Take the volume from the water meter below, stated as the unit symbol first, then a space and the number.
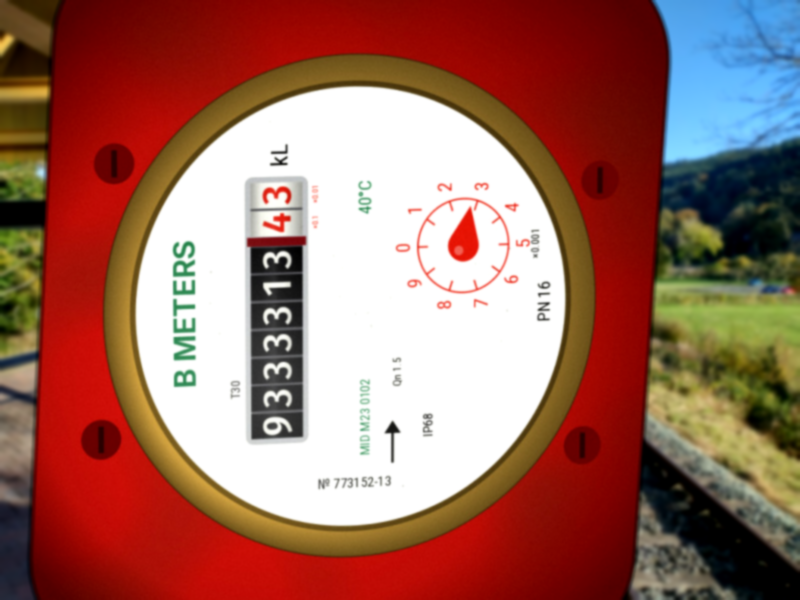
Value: kL 9333313.432
